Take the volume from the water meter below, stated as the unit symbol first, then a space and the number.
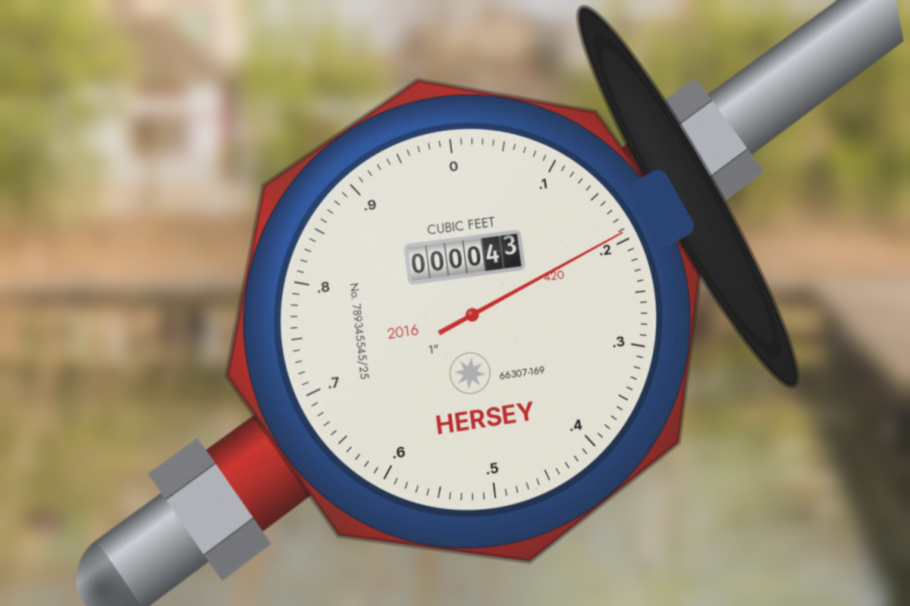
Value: ft³ 43.19
